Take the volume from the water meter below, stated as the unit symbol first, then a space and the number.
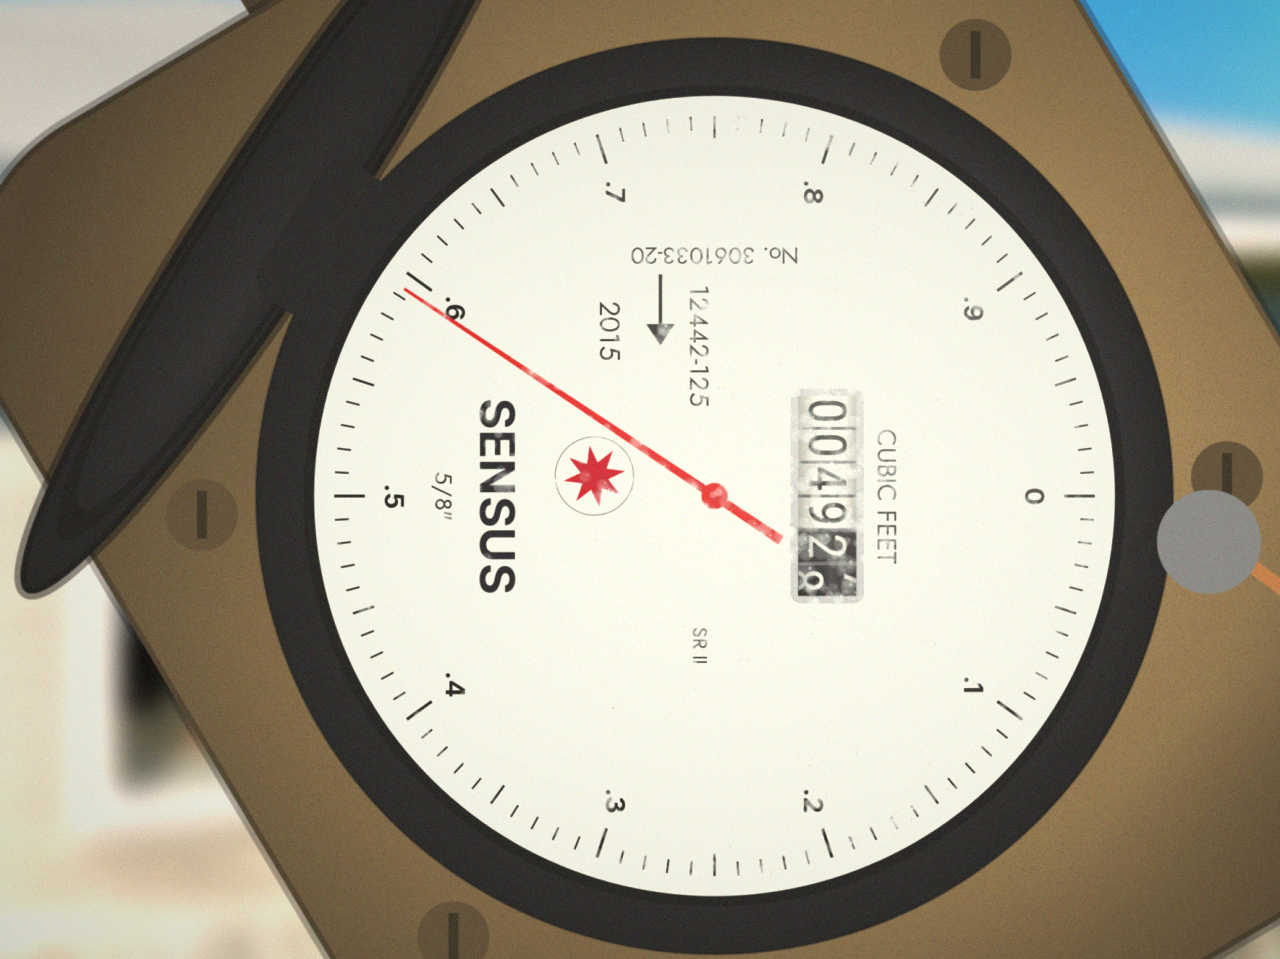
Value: ft³ 4927.59
